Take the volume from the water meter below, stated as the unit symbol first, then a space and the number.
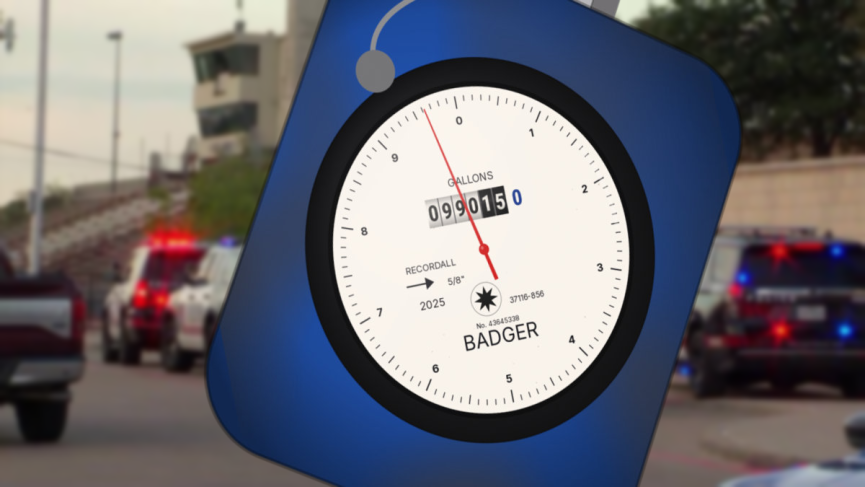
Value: gal 990149.6
